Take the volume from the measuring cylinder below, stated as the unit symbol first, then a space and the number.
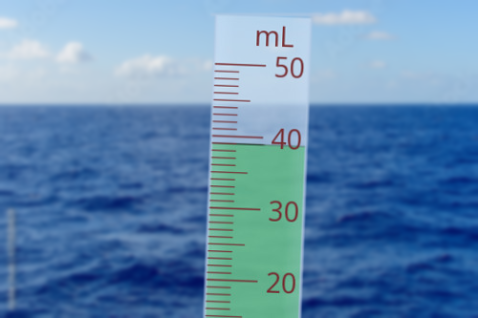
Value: mL 39
